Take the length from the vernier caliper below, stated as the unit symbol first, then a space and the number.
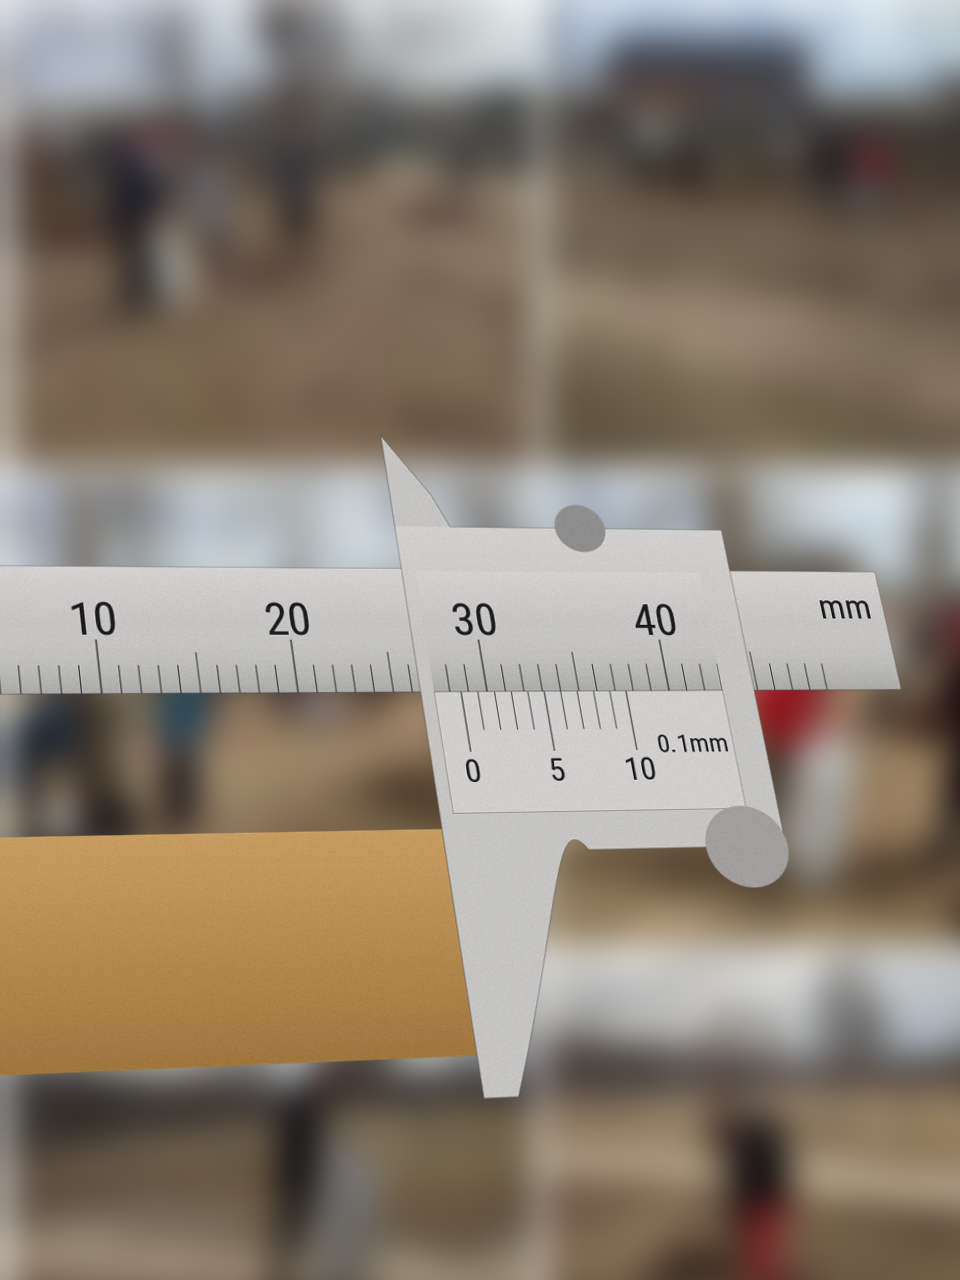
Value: mm 28.6
